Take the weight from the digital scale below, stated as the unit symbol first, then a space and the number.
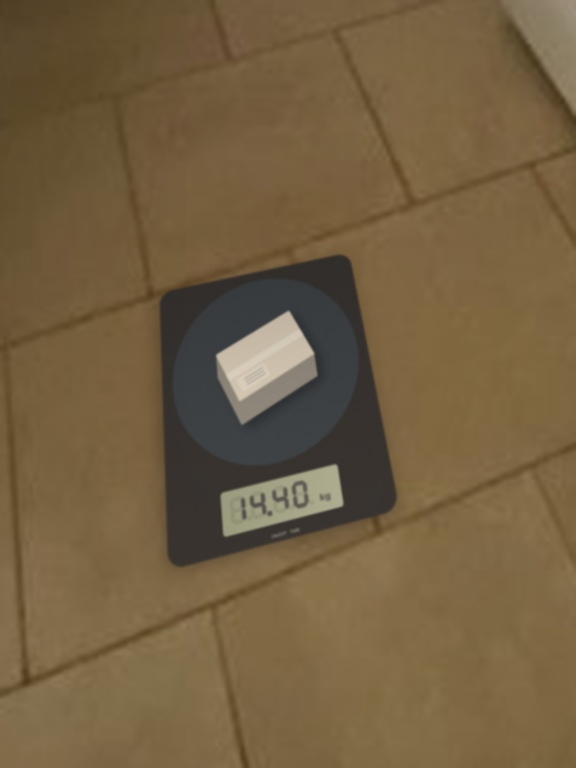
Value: kg 14.40
